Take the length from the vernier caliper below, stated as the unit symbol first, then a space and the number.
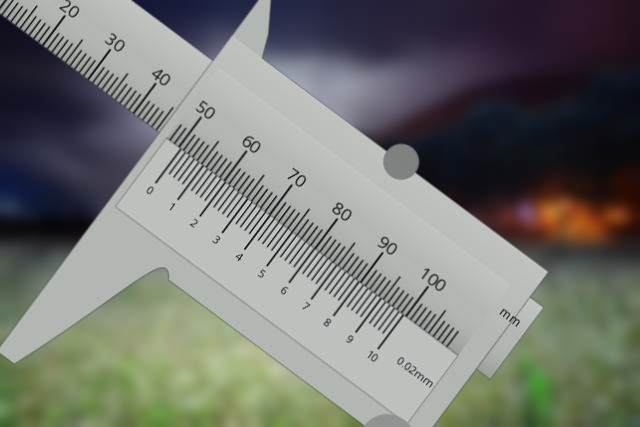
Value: mm 50.5
